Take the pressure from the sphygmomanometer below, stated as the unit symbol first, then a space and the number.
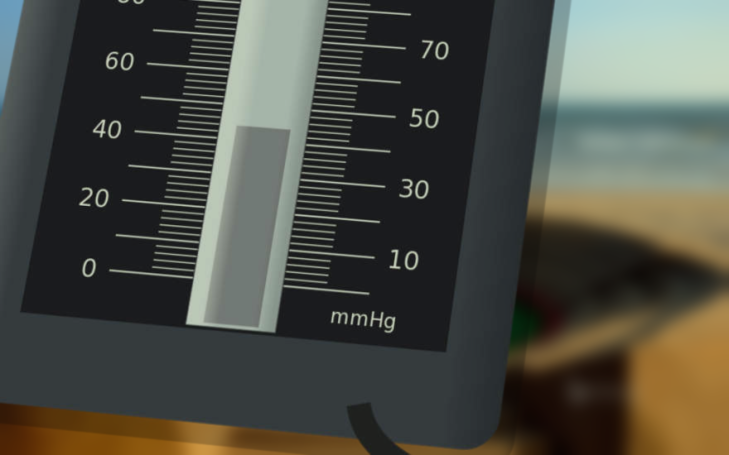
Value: mmHg 44
